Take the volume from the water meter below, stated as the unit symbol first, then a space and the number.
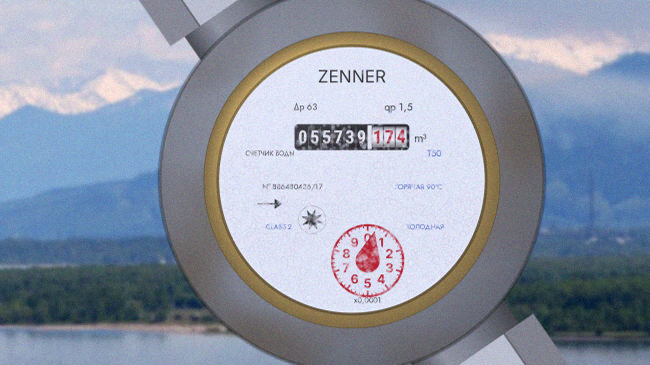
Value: m³ 55739.1740
